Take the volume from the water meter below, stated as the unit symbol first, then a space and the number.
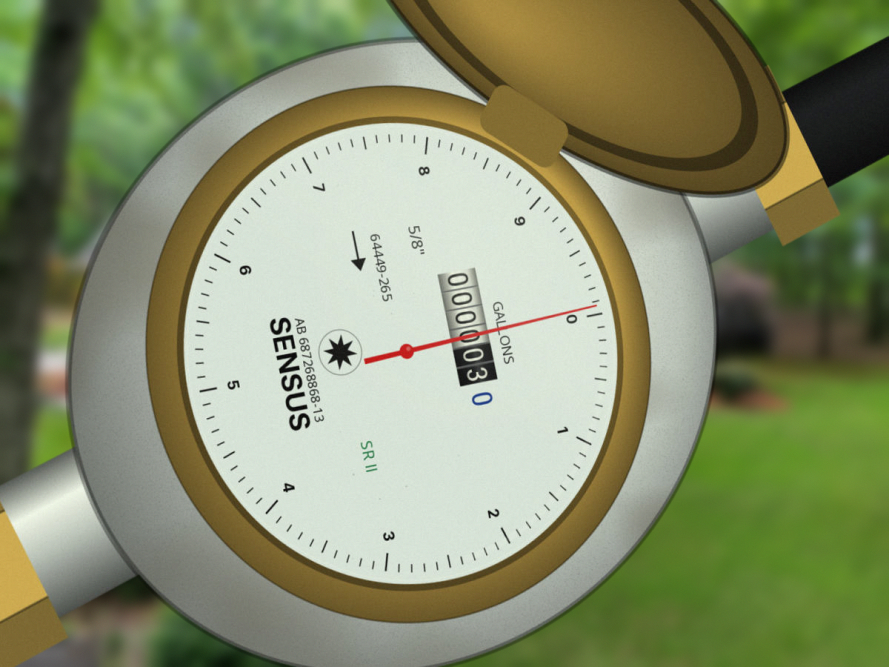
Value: gal 29.9
